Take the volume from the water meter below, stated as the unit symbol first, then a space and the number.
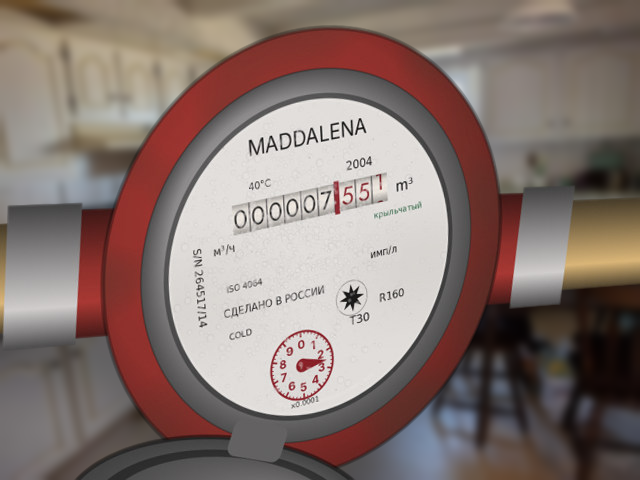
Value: m³ 7.5512
